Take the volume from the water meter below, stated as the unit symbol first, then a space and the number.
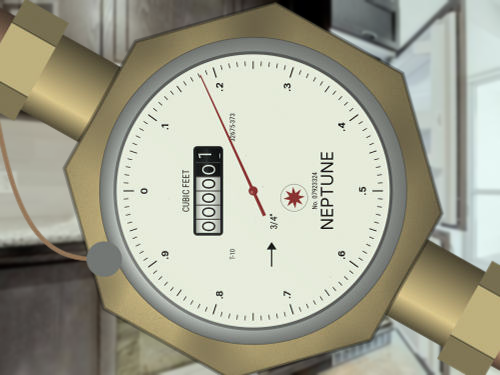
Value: ft³ 1.18
